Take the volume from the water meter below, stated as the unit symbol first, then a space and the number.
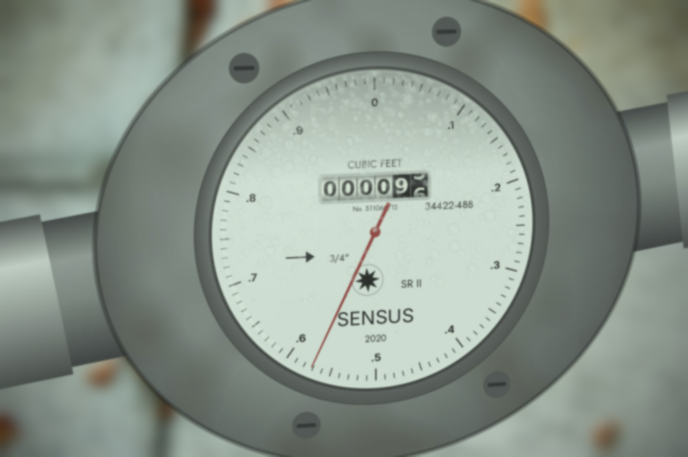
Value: ft³ 95.57
